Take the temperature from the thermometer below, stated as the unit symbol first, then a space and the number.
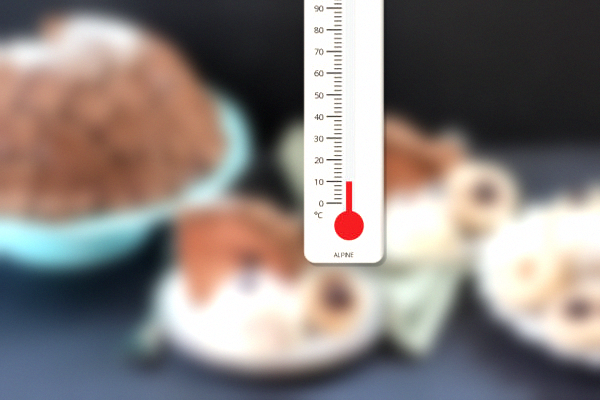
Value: °C 10
